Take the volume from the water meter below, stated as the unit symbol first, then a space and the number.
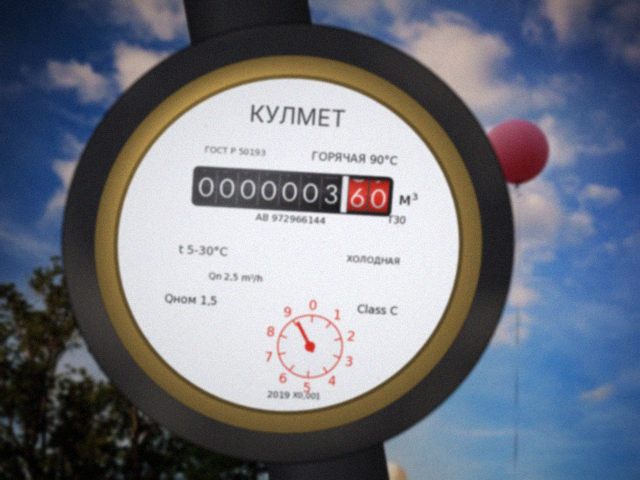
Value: m³ 3.599
